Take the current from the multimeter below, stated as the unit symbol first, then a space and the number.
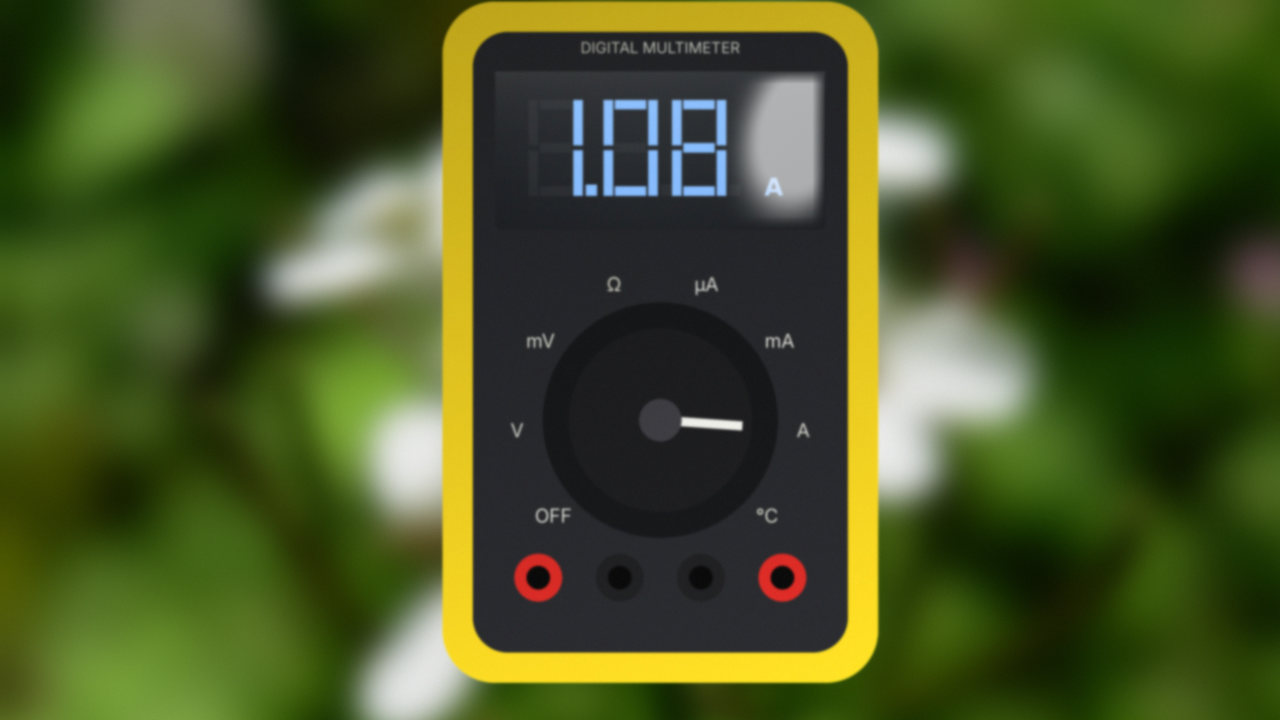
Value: A 1.08
